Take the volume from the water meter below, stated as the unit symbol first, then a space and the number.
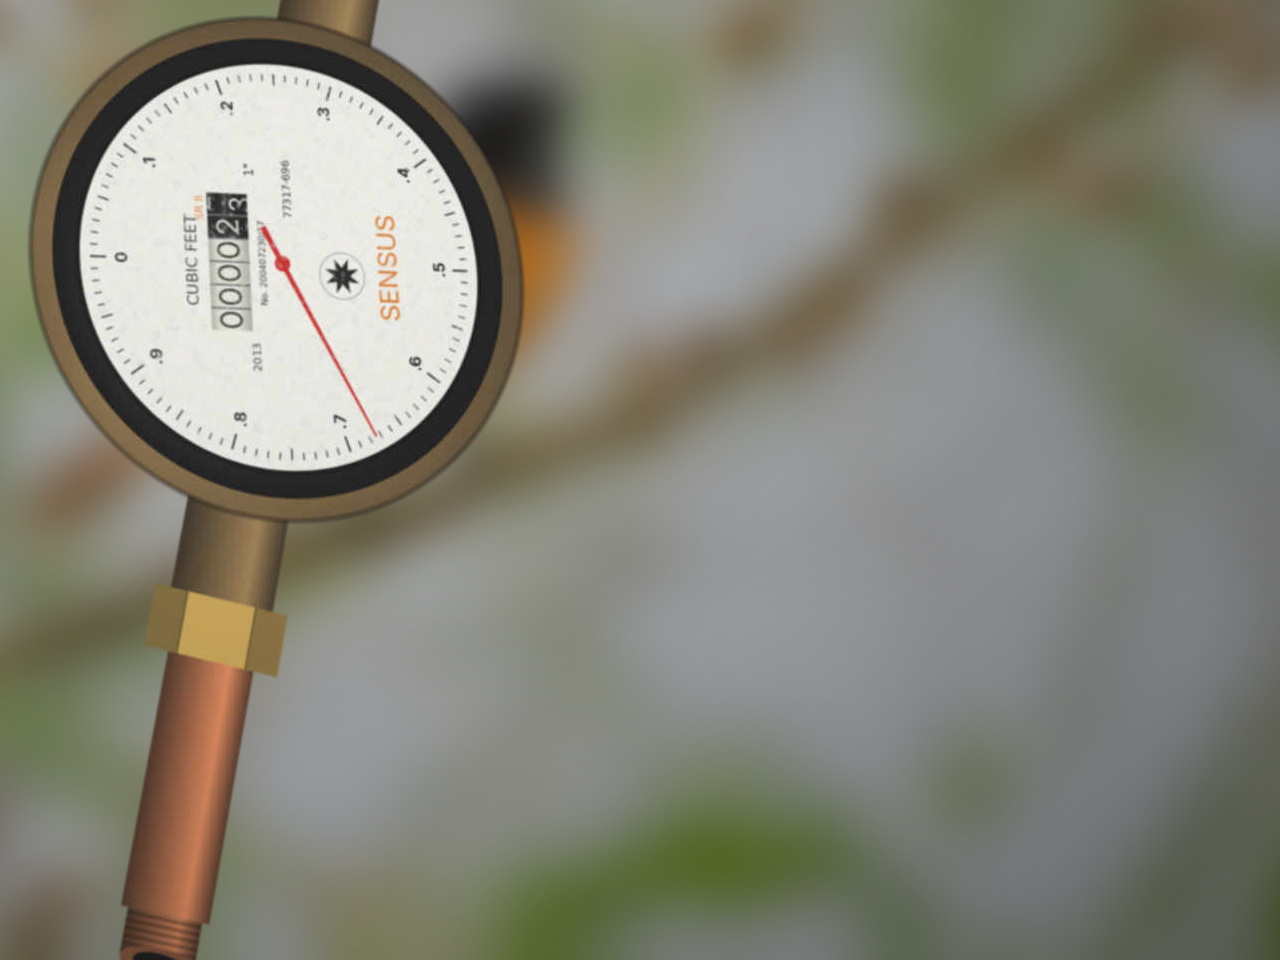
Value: ft³ 22.67
